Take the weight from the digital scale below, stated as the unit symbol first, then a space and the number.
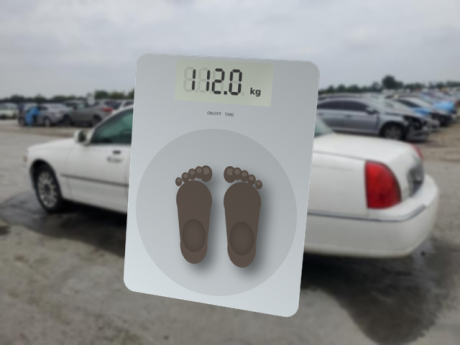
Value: kg 112.0
